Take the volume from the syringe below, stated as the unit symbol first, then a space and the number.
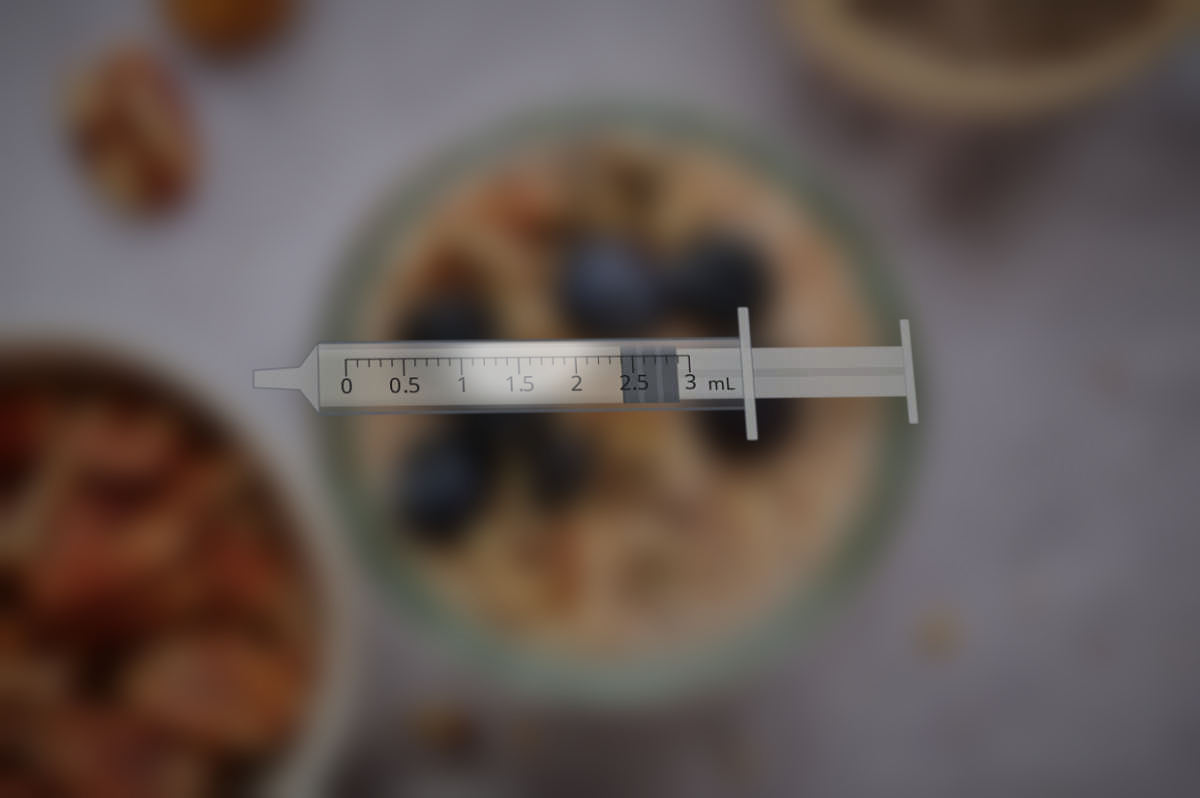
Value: mL 2.4
